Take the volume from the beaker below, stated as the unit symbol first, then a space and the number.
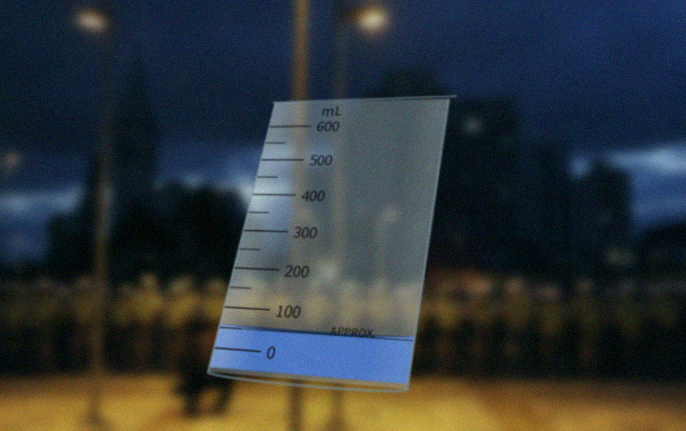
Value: mL 50
